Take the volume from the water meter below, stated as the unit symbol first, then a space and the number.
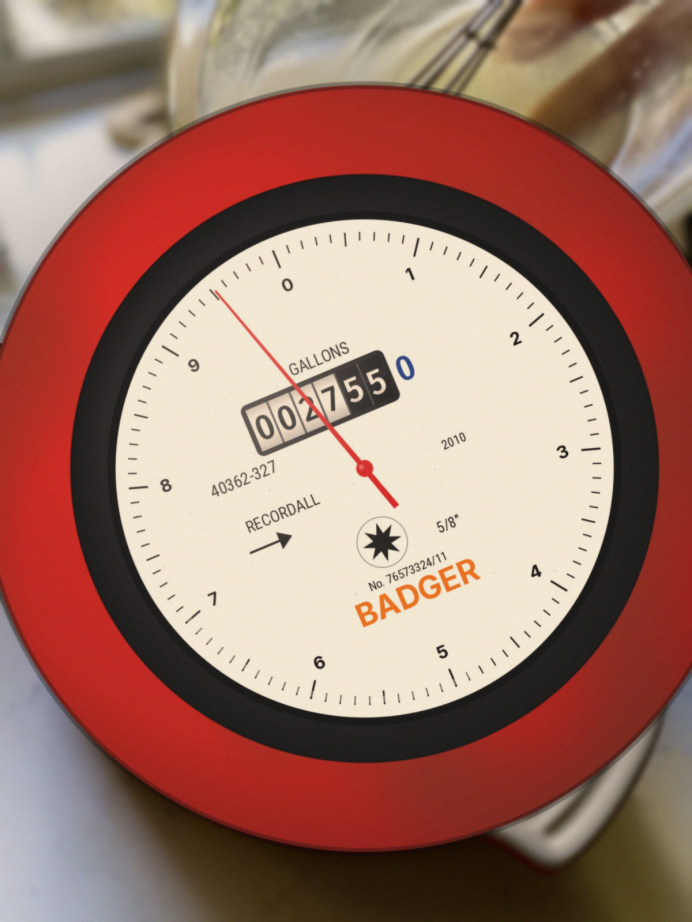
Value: gal 27549.5
